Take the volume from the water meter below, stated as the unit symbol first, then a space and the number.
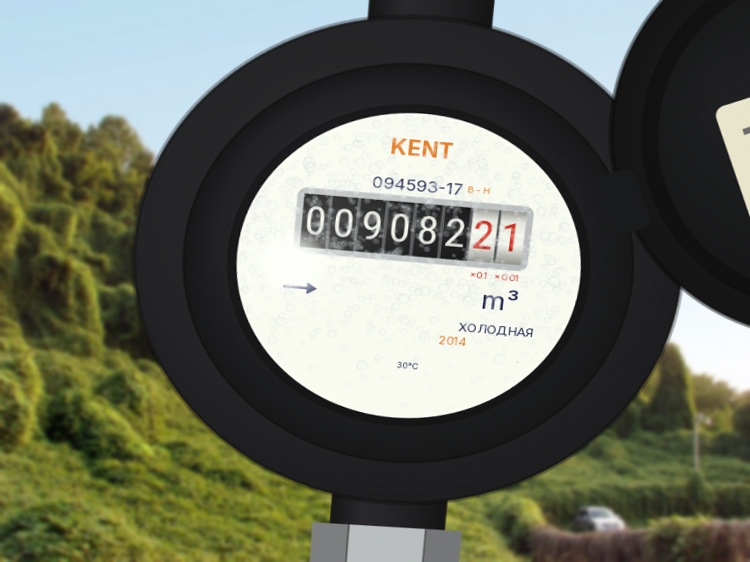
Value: m³ 9082.21
